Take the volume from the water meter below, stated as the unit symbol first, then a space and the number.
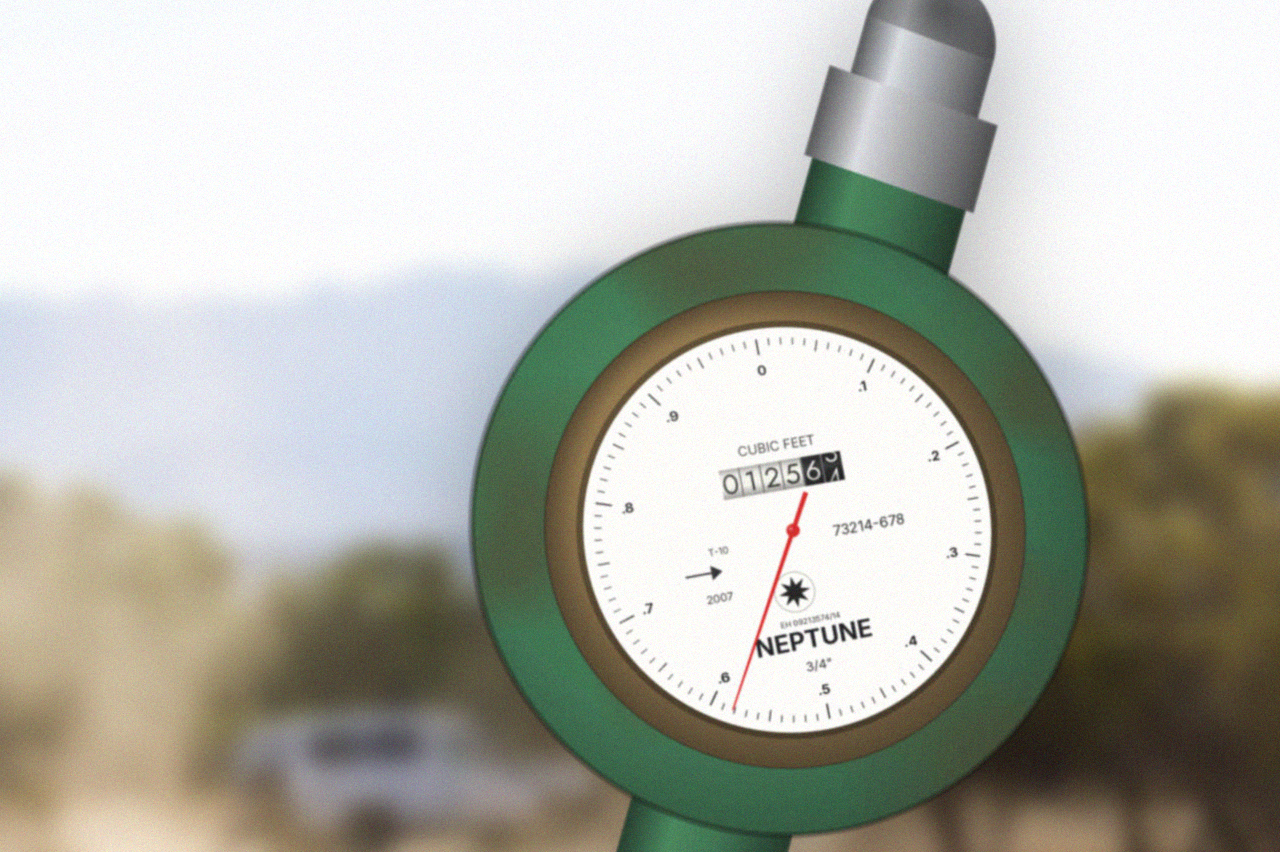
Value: ft³ 12563.58
